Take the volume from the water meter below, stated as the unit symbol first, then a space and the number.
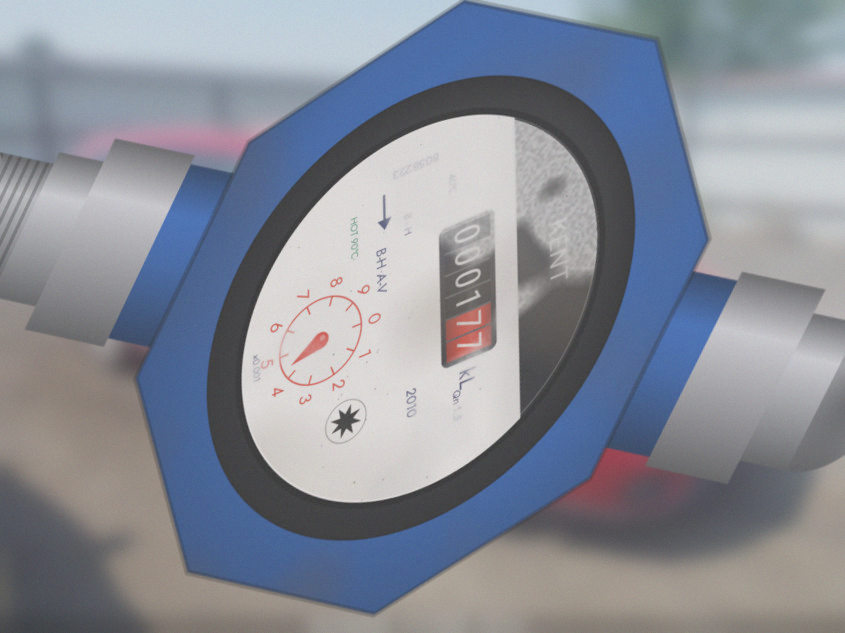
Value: kL 1.774
